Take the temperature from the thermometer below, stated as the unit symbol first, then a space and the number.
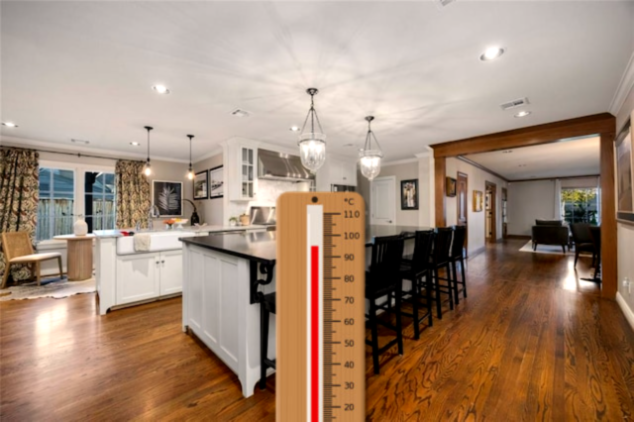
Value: °C 95
